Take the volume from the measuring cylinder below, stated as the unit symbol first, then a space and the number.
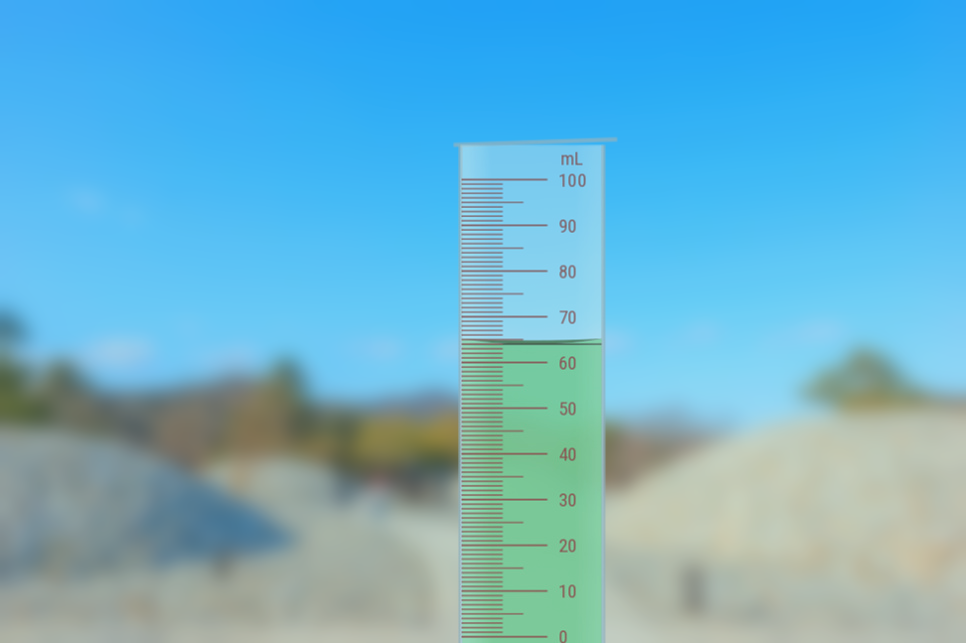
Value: mL 64
